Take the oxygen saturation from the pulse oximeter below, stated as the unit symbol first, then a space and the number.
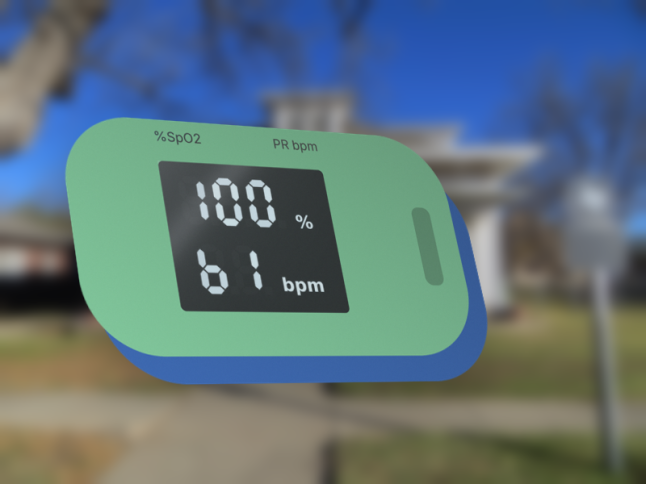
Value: % 100
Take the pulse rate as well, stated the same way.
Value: bpm 61
